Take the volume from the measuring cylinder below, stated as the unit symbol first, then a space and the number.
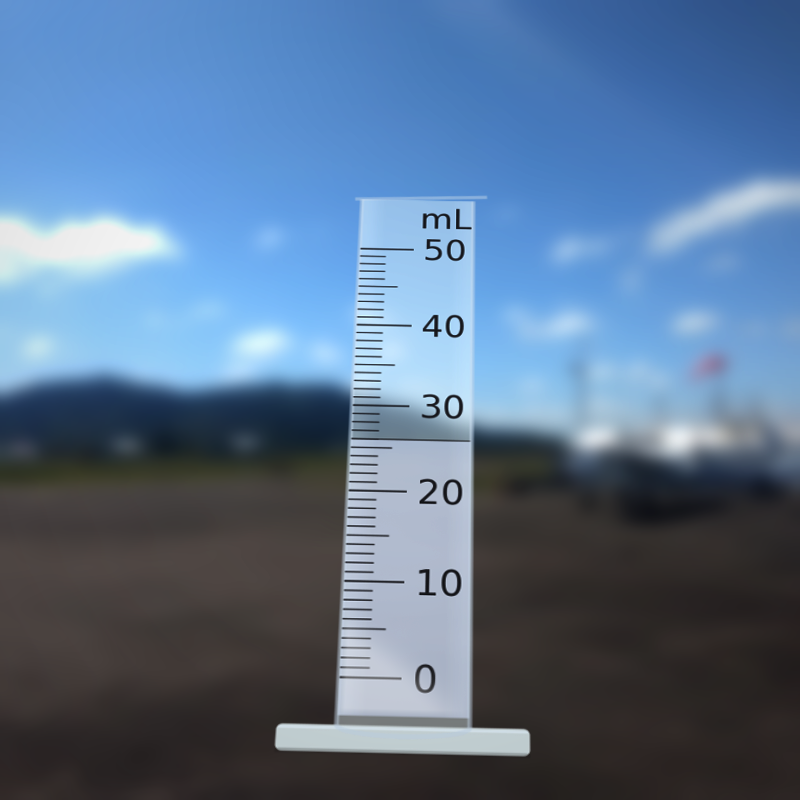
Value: mL 26
